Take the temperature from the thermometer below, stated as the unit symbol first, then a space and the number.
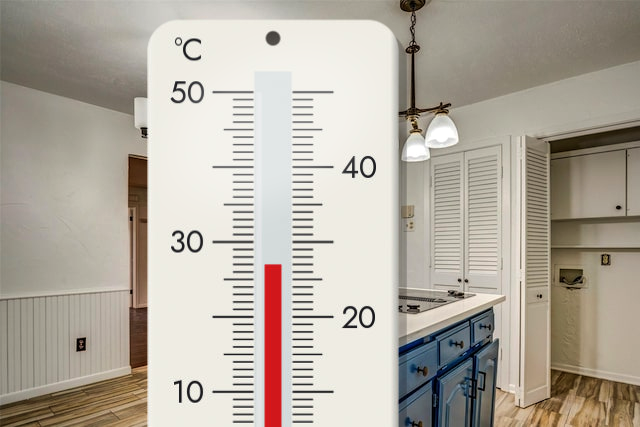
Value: °C 27
